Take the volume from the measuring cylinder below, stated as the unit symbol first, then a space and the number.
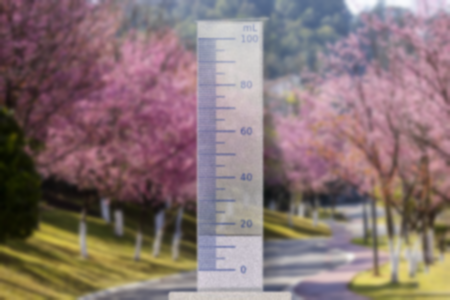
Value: mL 15
